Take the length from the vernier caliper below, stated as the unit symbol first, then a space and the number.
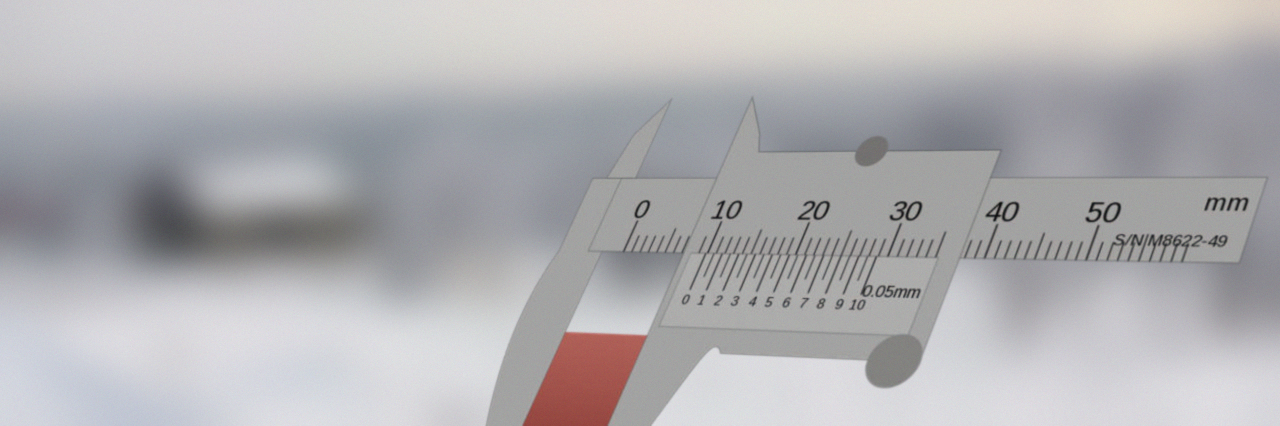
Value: mm 9.8
